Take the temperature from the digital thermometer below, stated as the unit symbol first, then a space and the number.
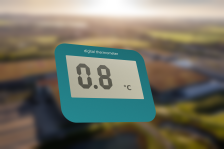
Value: °C 0.8
